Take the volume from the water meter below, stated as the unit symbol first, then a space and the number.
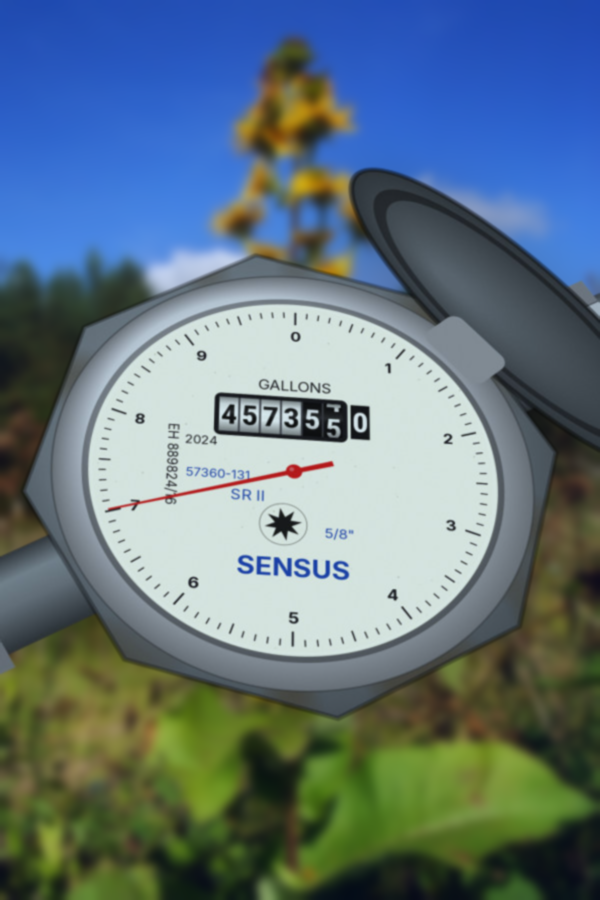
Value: gal 4573547.0
